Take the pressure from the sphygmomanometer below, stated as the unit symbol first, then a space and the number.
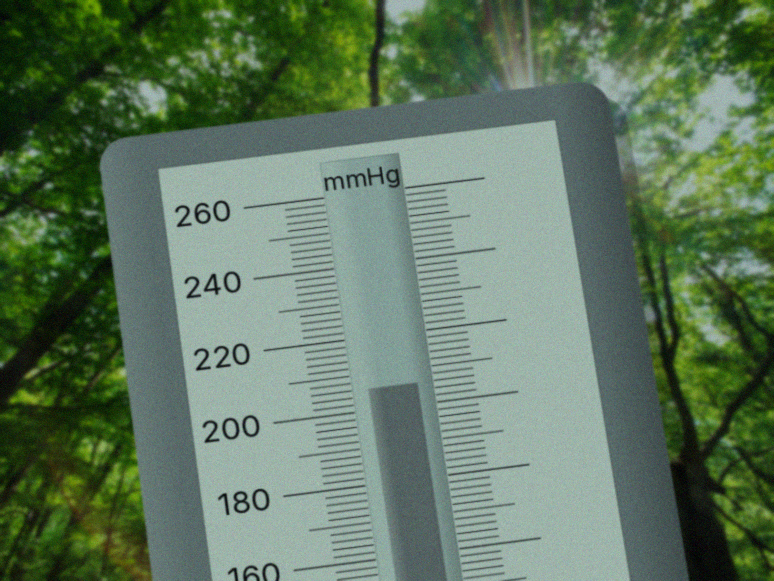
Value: mmHg 206
